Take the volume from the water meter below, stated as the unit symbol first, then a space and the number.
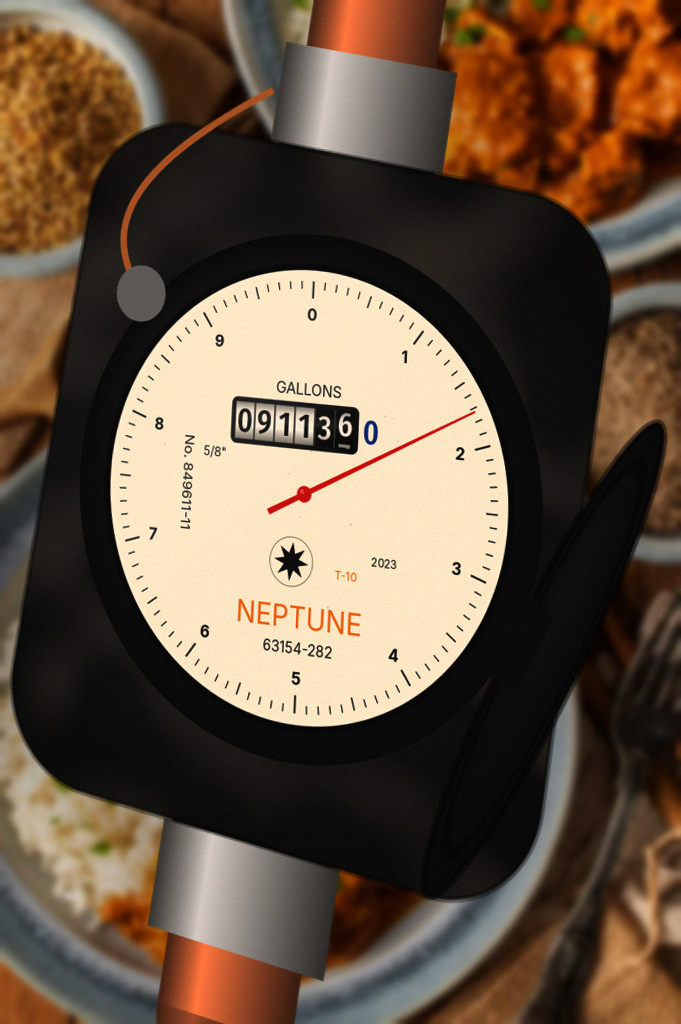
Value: gal 911361.7
